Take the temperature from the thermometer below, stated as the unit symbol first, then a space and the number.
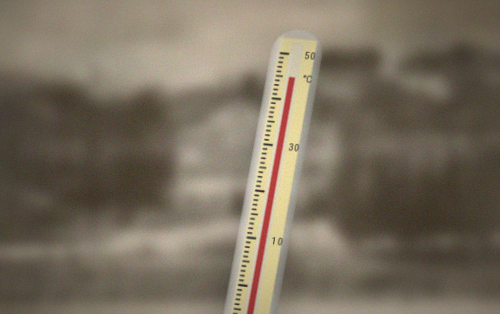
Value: °C 45
